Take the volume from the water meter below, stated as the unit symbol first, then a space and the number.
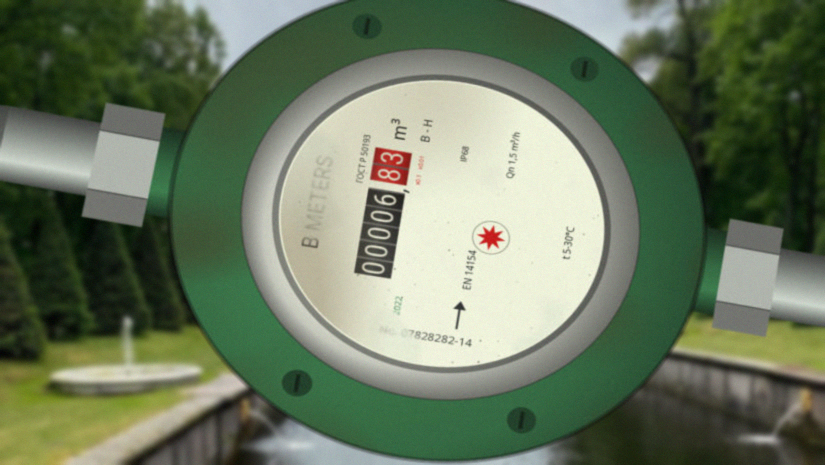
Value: m³ 6.83
